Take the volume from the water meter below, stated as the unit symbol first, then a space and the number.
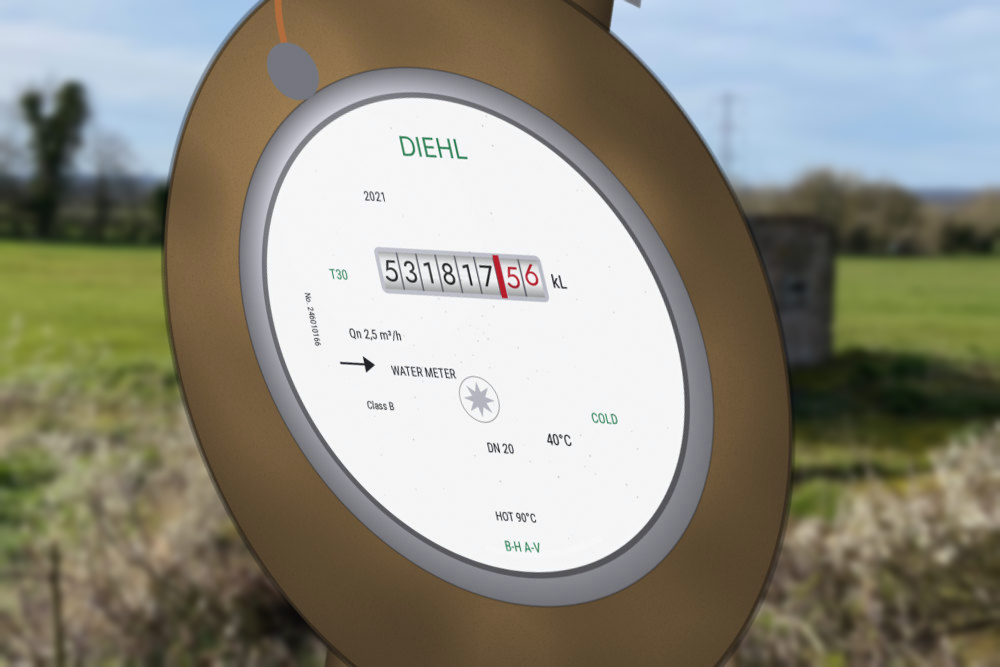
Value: kL 531817.56
